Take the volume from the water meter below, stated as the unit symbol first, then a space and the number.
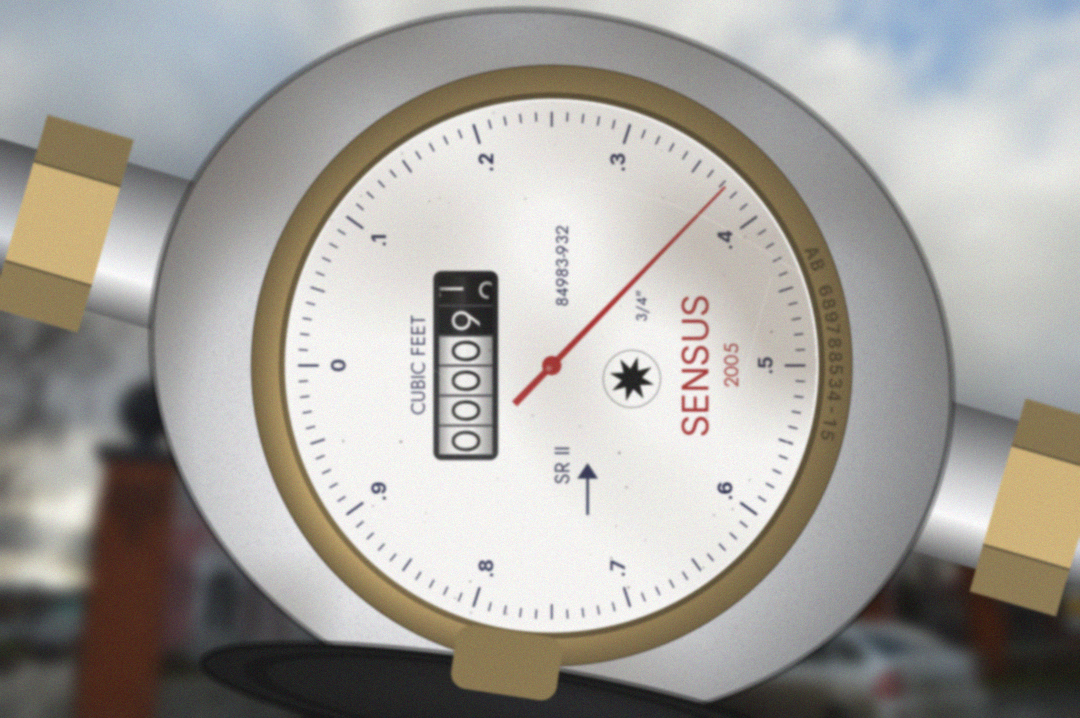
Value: ft³ 91.37
